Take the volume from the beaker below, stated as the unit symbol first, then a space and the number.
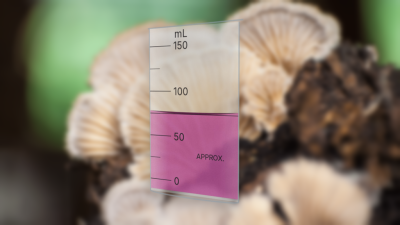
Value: mL 75
